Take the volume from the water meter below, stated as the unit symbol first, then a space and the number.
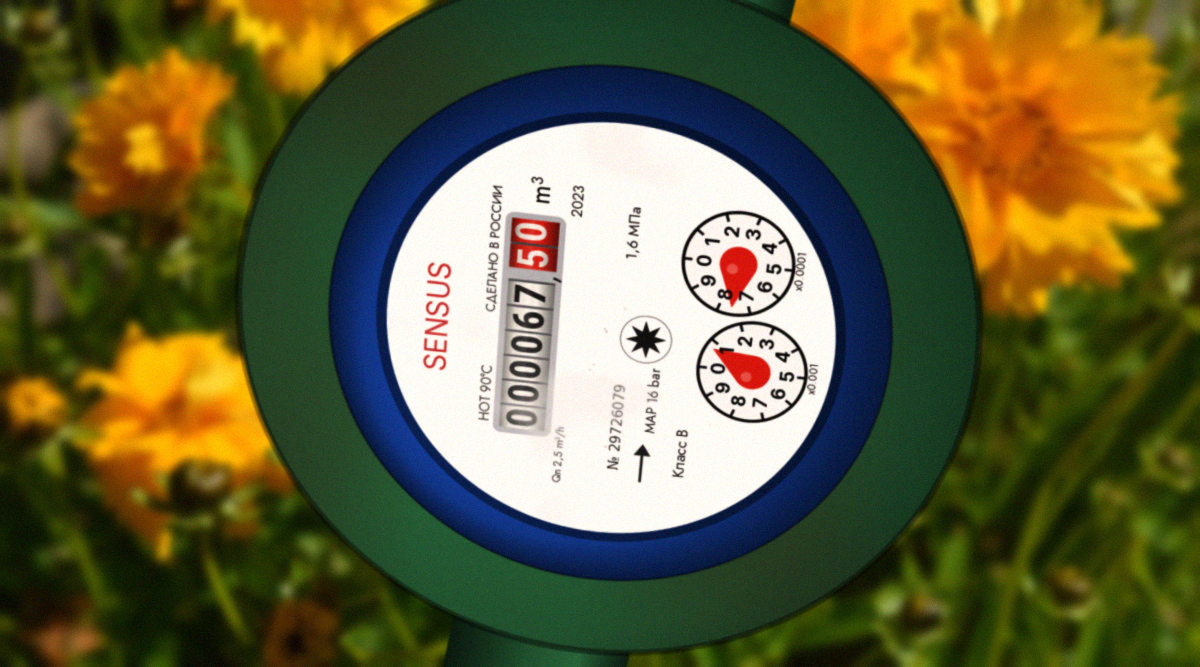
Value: m³ 67.5007
